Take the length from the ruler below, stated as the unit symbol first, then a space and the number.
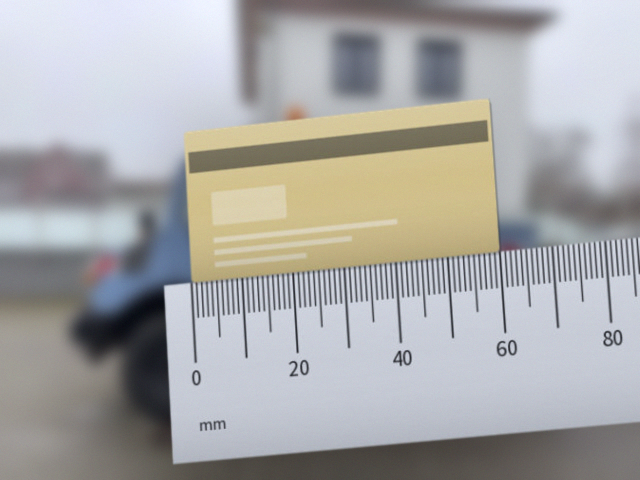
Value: mm 60
